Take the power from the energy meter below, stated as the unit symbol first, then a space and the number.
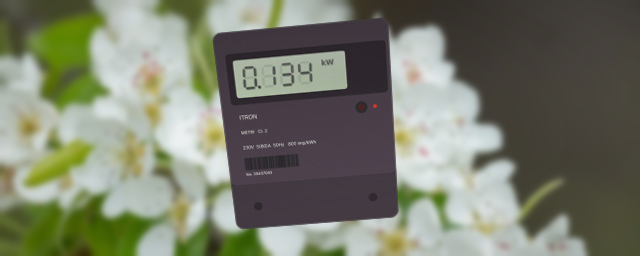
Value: kW 0.134
